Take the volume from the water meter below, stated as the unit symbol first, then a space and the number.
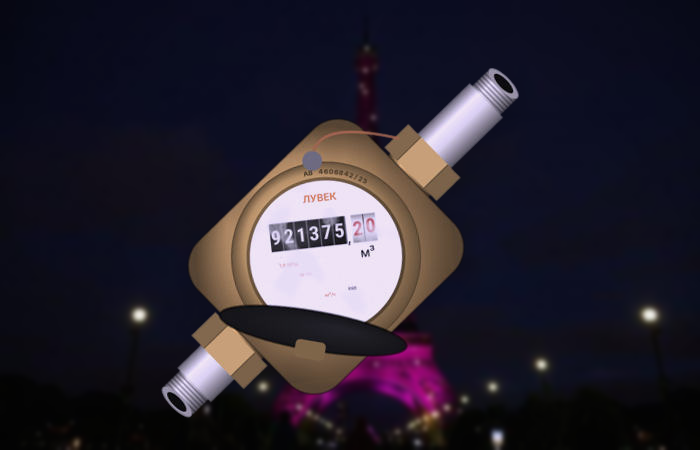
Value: m³ 921375.20
